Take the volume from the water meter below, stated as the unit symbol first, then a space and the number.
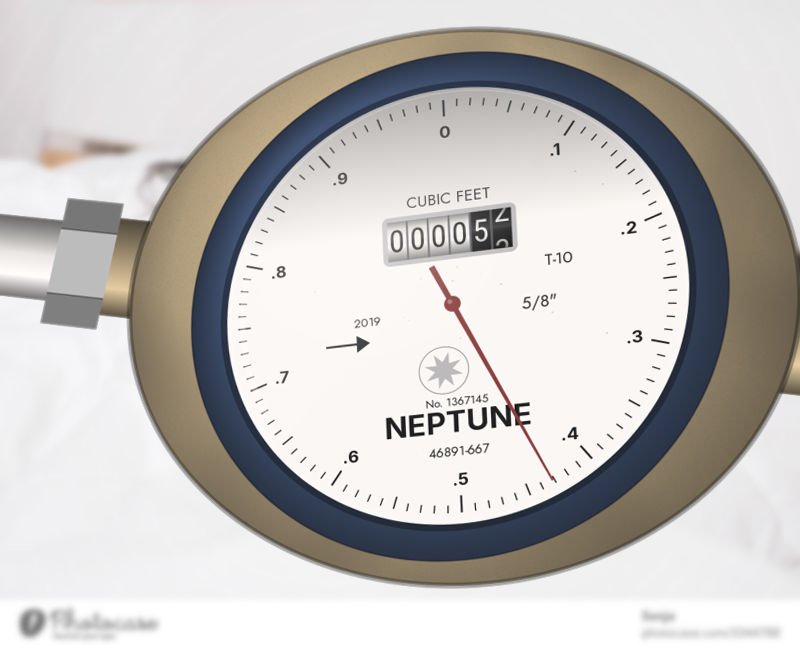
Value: ft³ 52.43
